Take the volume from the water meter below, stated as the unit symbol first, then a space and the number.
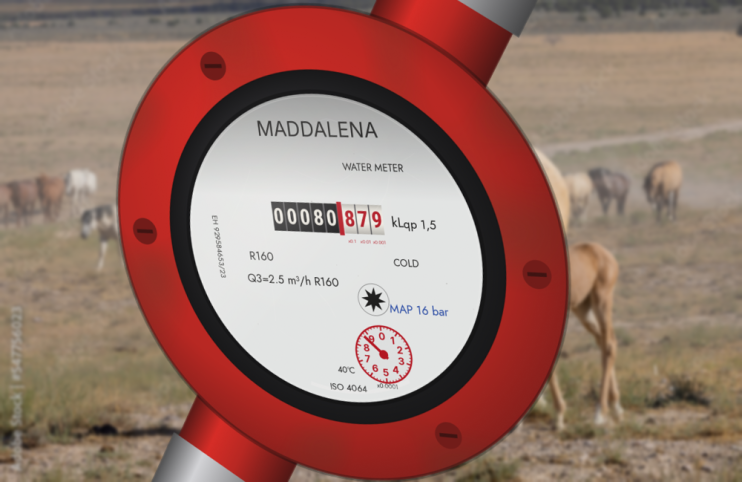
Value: kL 80.8798
